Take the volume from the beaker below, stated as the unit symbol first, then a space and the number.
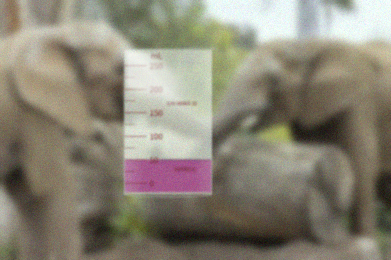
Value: mL 50
